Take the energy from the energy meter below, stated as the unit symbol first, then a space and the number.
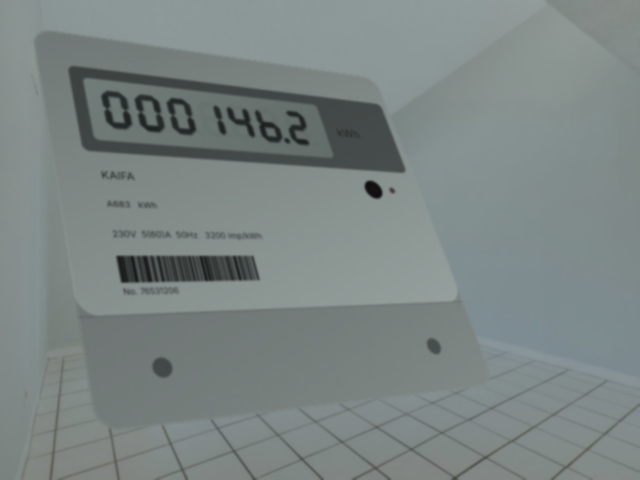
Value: kWh 146.2
